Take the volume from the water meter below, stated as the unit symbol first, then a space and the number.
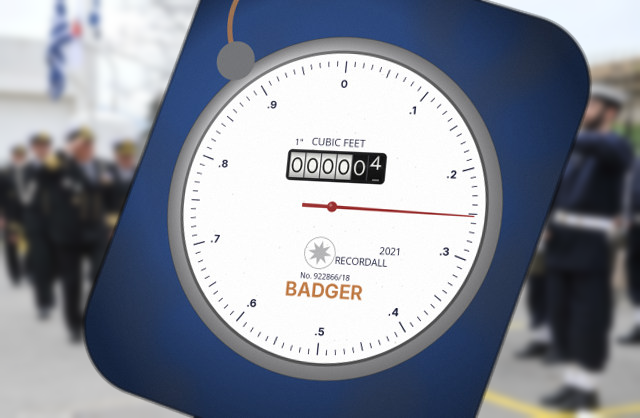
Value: ft³ 4.25
